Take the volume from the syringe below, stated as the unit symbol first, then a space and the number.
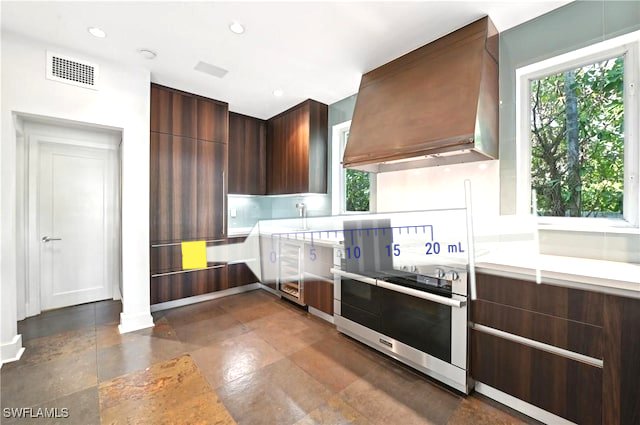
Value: mL 9
